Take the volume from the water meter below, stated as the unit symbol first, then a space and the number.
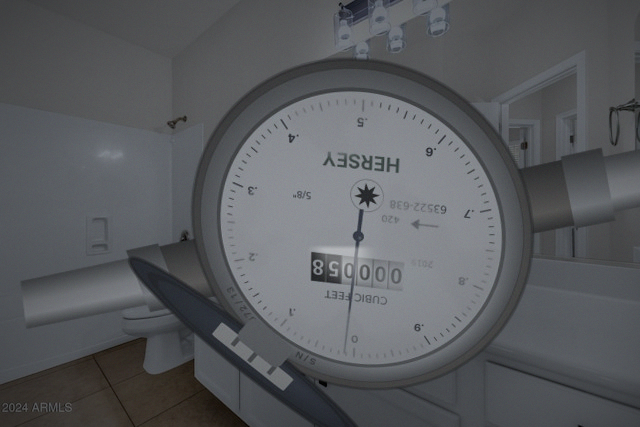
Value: ft³ 58.01
